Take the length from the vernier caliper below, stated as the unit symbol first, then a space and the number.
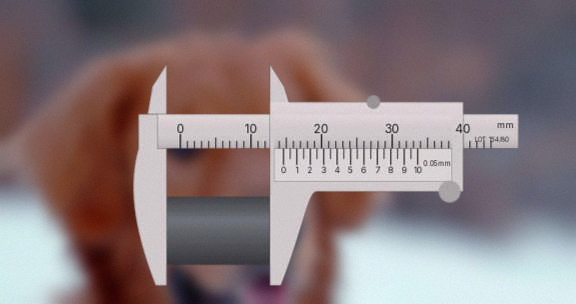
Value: mm 14.6
